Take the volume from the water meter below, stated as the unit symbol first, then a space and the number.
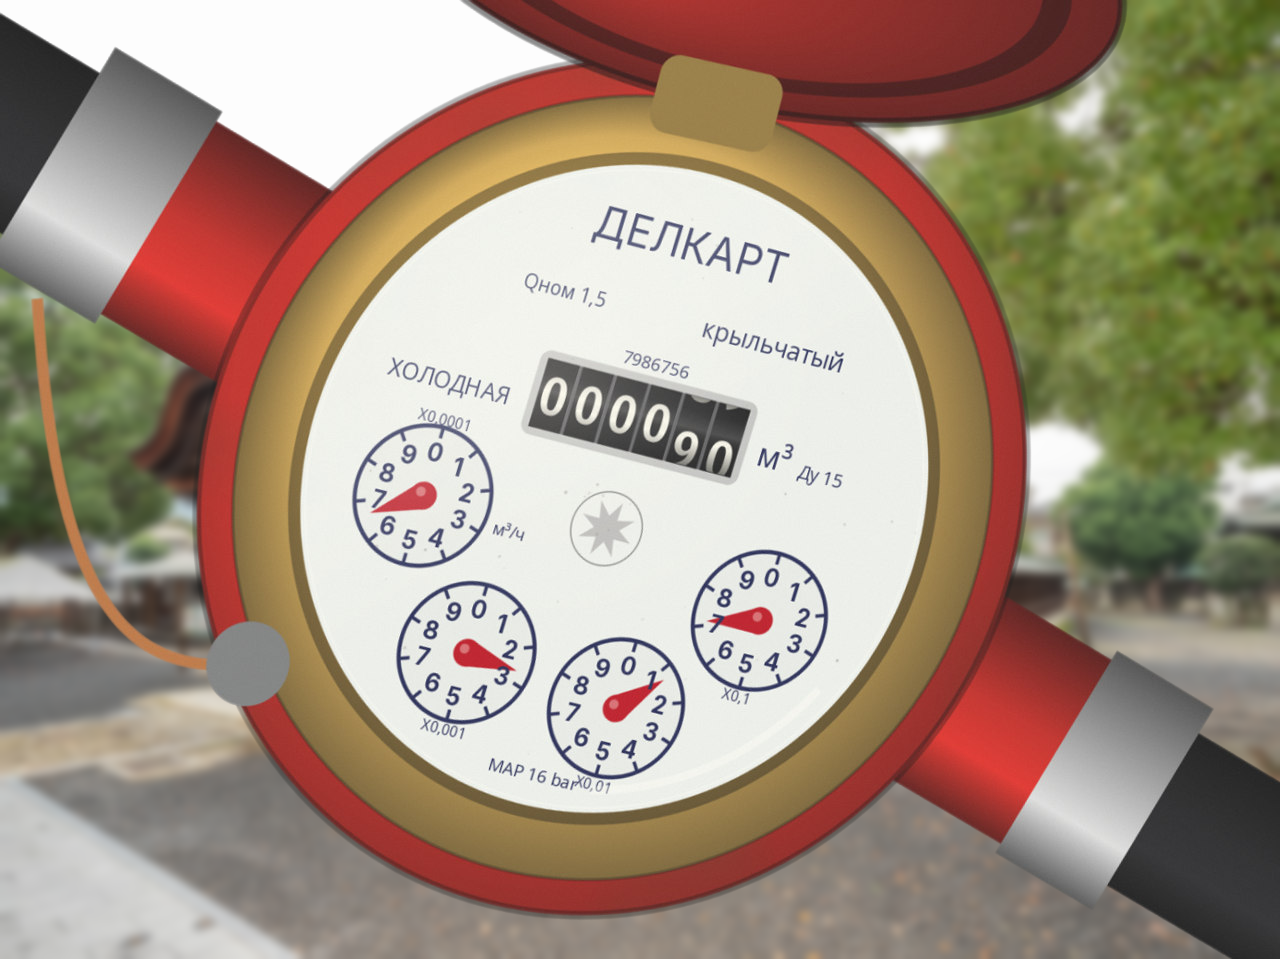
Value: m³ 89.7126
